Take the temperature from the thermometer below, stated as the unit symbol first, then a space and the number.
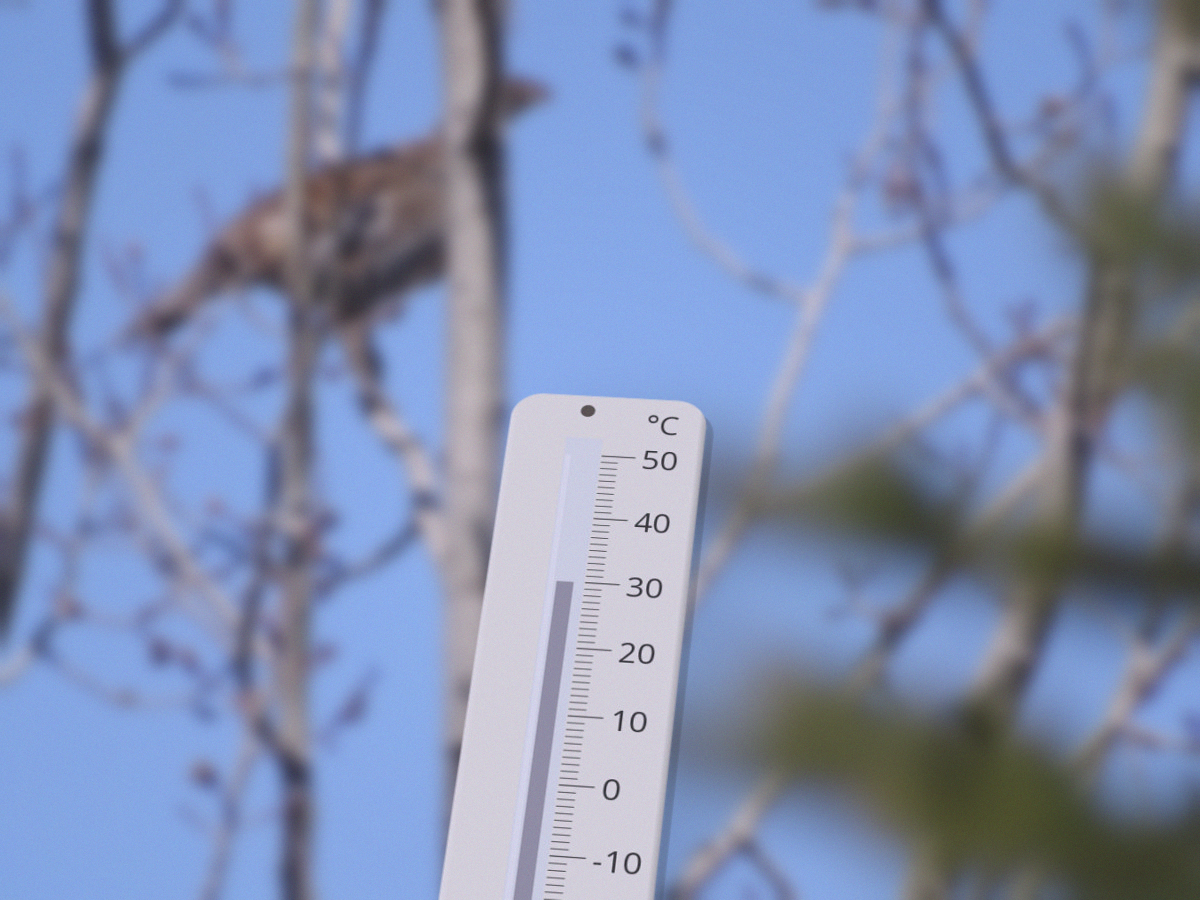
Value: °C 30
